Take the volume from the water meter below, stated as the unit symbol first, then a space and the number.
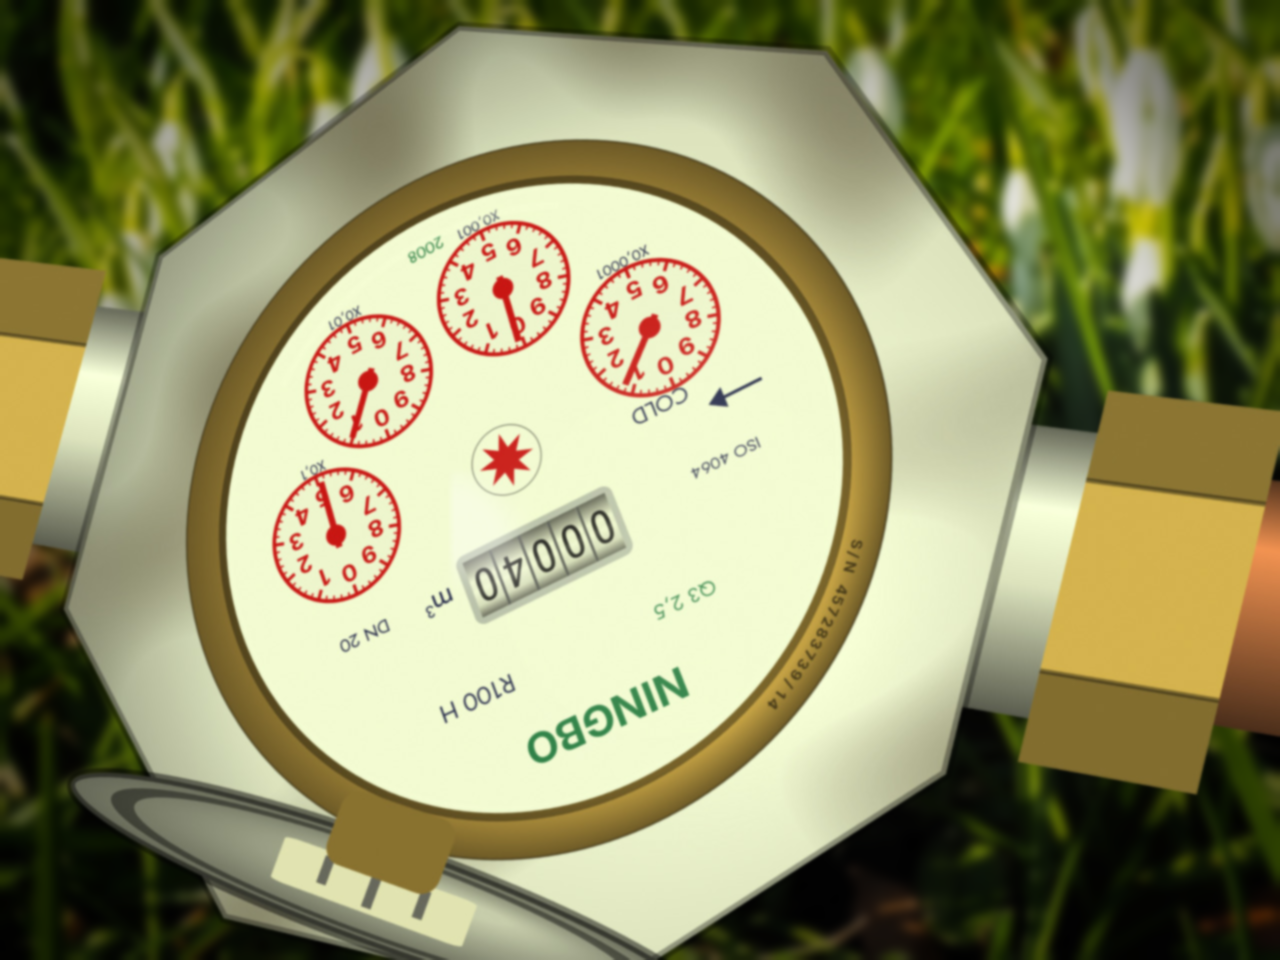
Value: m³ 40.5101
